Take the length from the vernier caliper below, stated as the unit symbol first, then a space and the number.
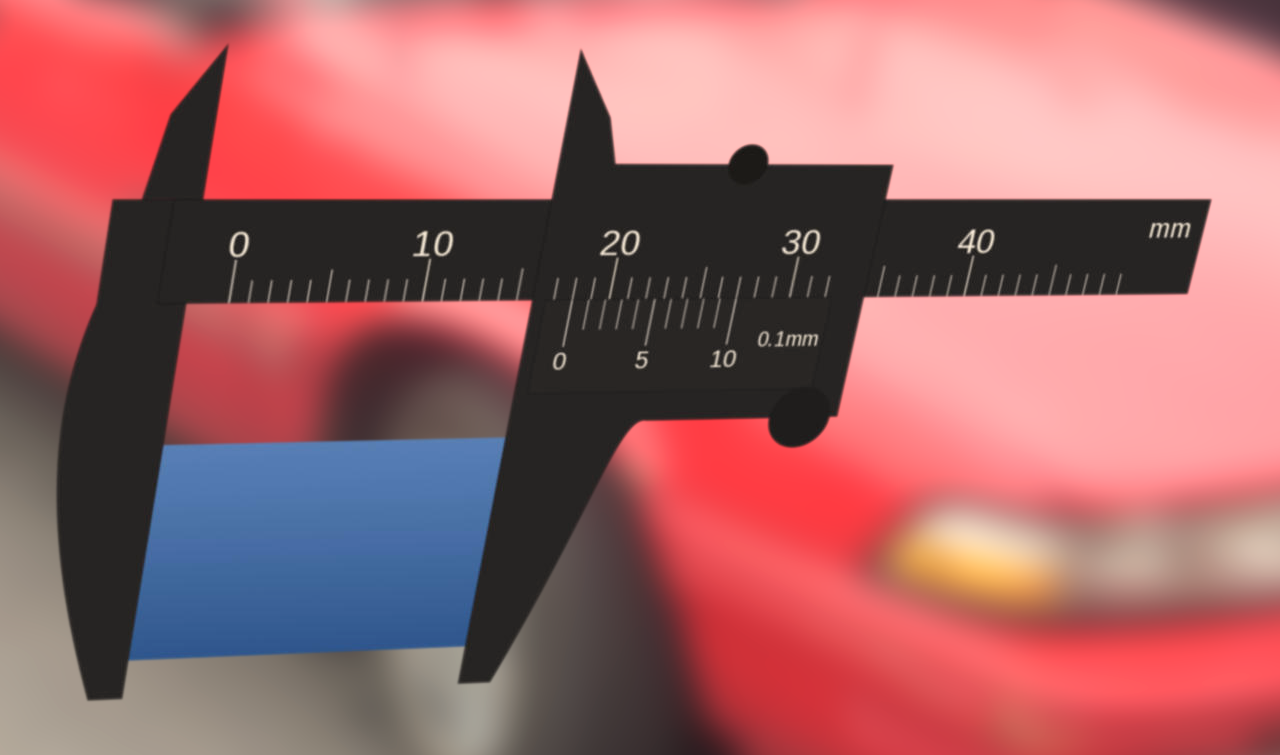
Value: mm 18.0
